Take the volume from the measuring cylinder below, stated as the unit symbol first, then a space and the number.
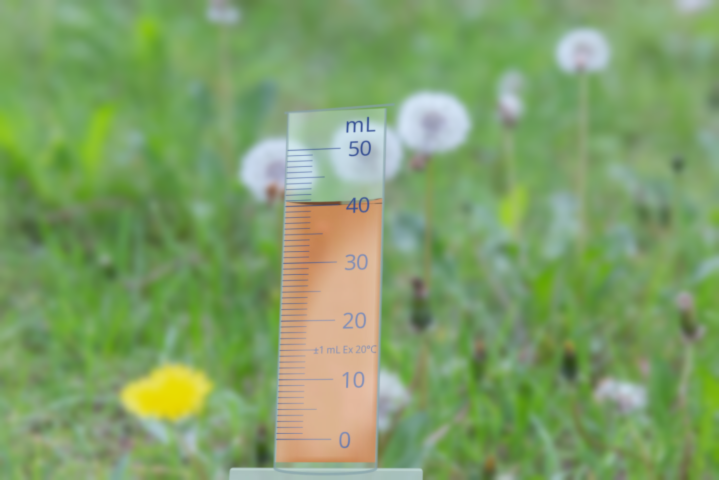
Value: mL 40
